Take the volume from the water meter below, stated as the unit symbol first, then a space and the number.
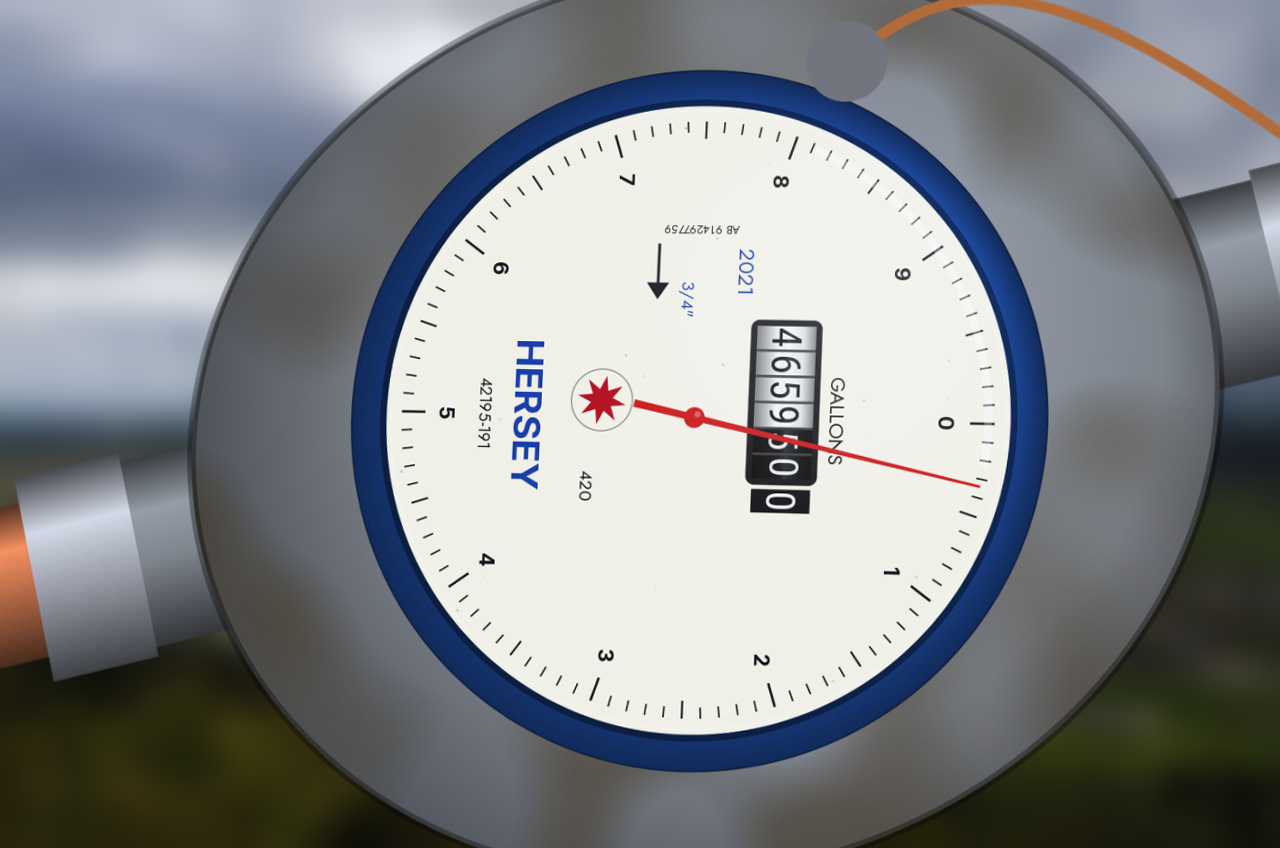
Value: gal 4659500.3
